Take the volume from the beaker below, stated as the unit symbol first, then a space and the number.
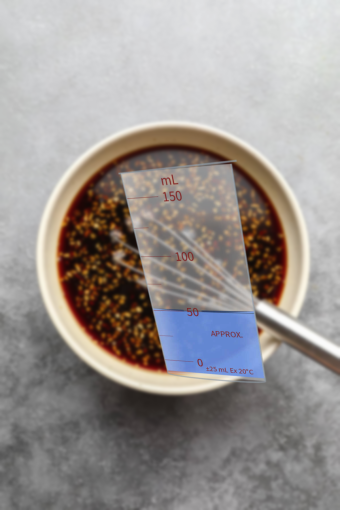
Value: mL 50
